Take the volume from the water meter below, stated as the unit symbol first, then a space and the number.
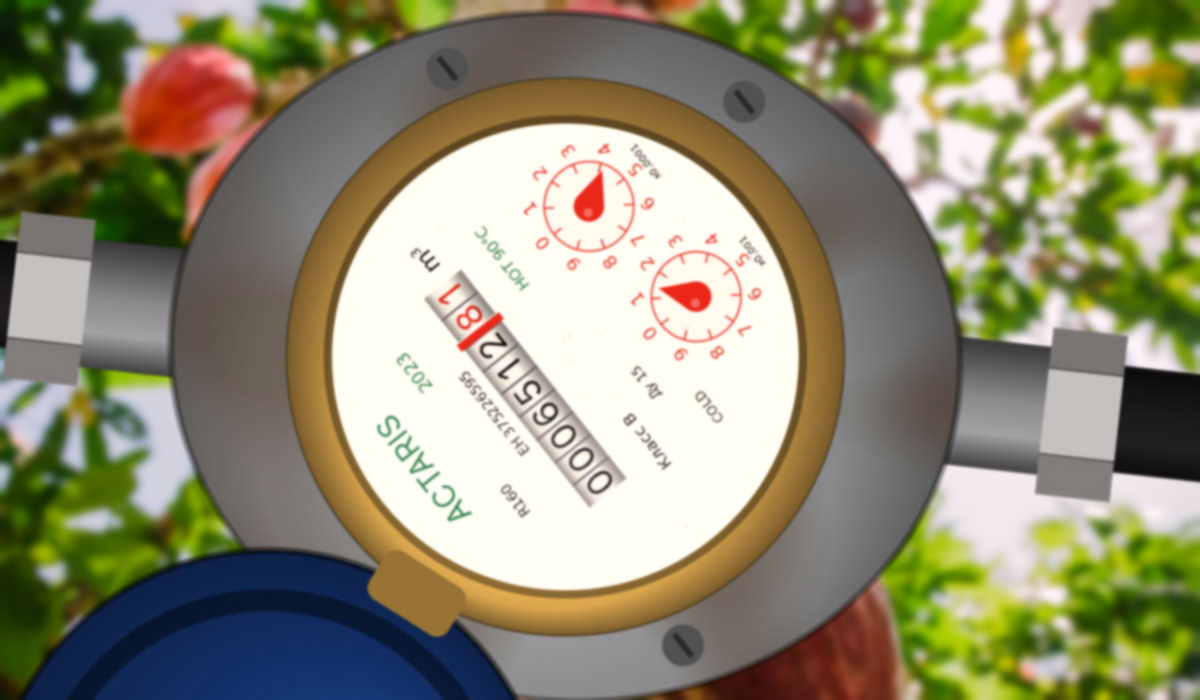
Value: m³ 6512.8114
